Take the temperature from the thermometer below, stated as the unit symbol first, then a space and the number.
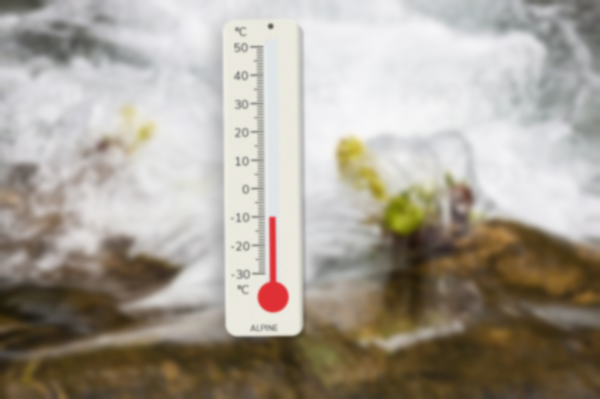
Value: °C -10
